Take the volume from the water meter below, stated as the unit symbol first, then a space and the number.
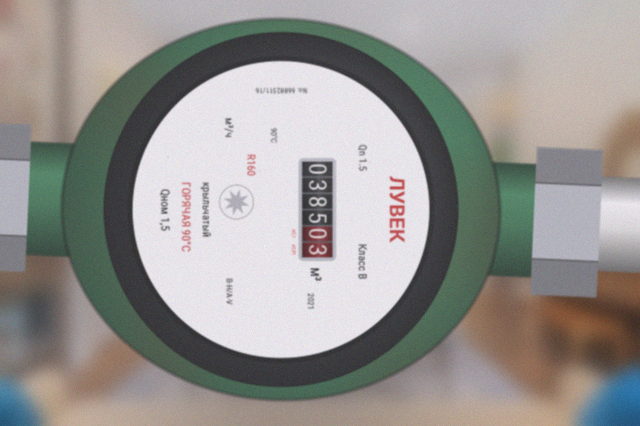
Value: m³ 385.03
